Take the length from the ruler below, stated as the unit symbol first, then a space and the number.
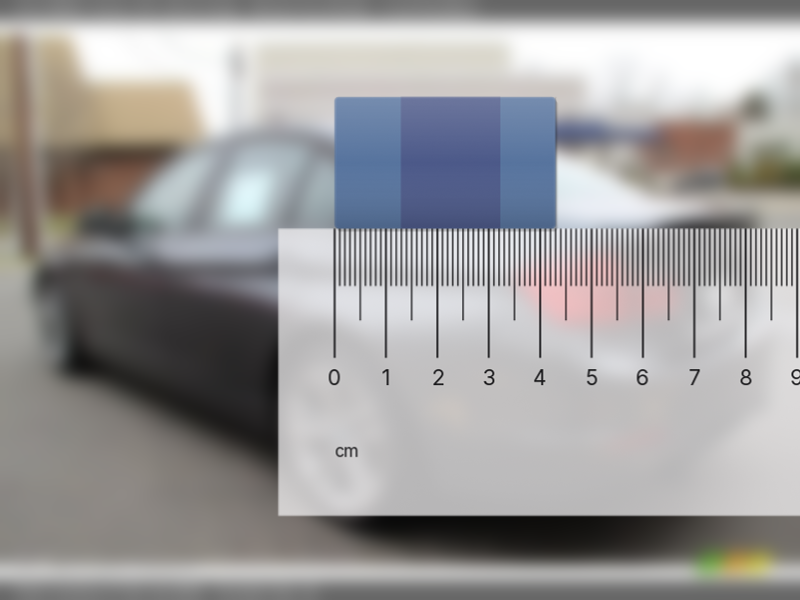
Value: cm 4.3
